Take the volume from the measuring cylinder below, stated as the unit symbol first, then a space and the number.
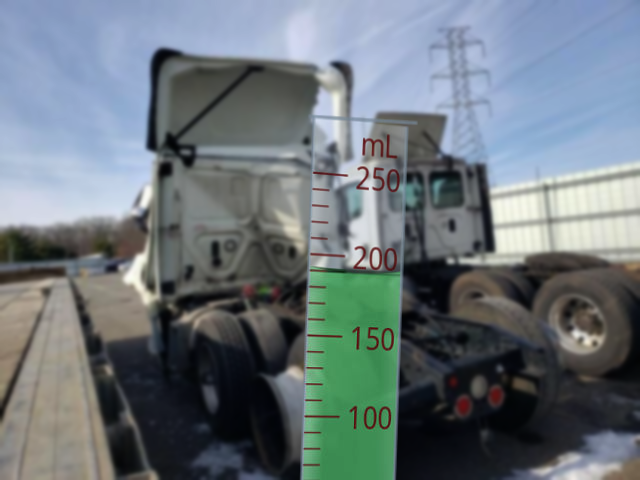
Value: mL 190
